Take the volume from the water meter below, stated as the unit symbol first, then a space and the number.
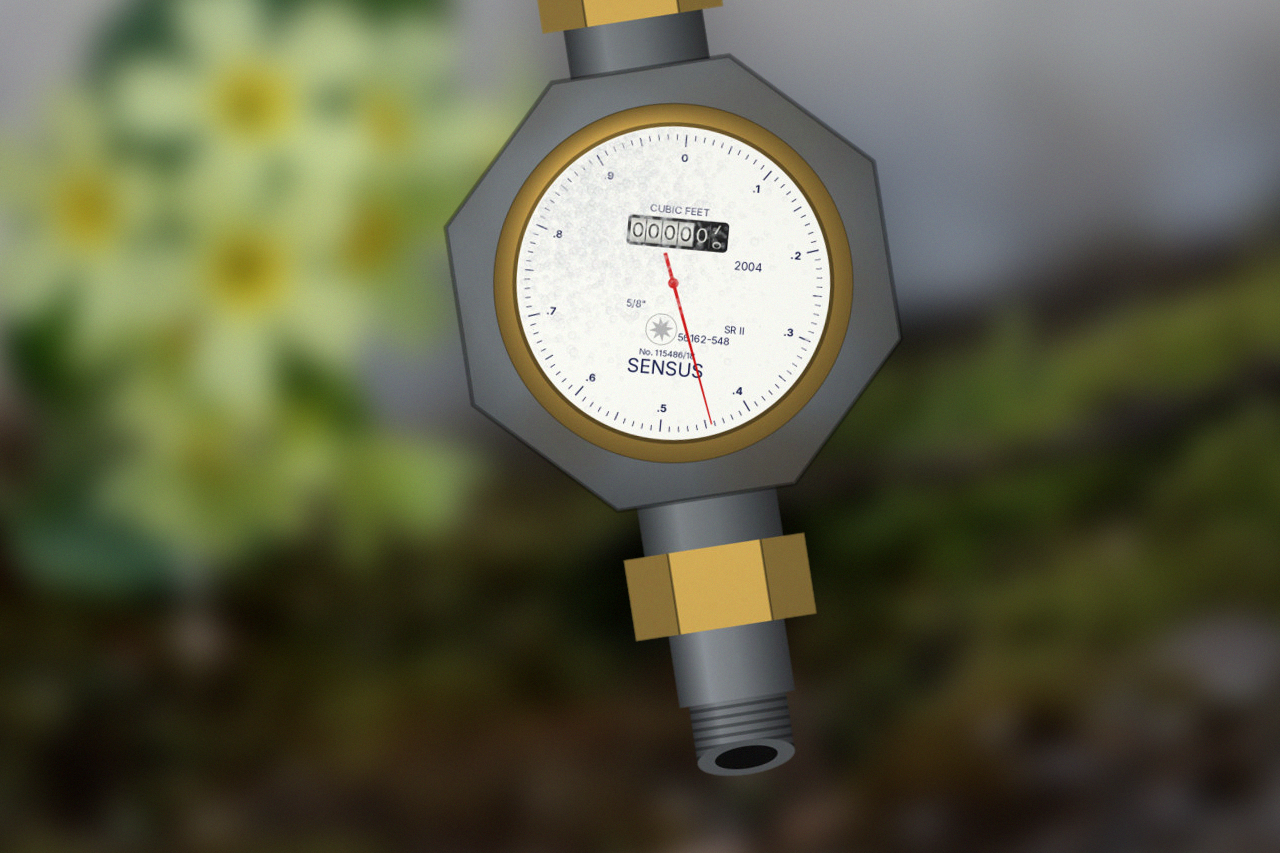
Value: ft³ 7.44
